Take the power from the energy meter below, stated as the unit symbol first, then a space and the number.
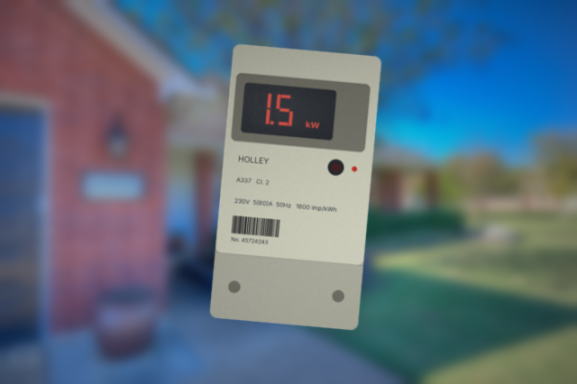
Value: kW 1.5
